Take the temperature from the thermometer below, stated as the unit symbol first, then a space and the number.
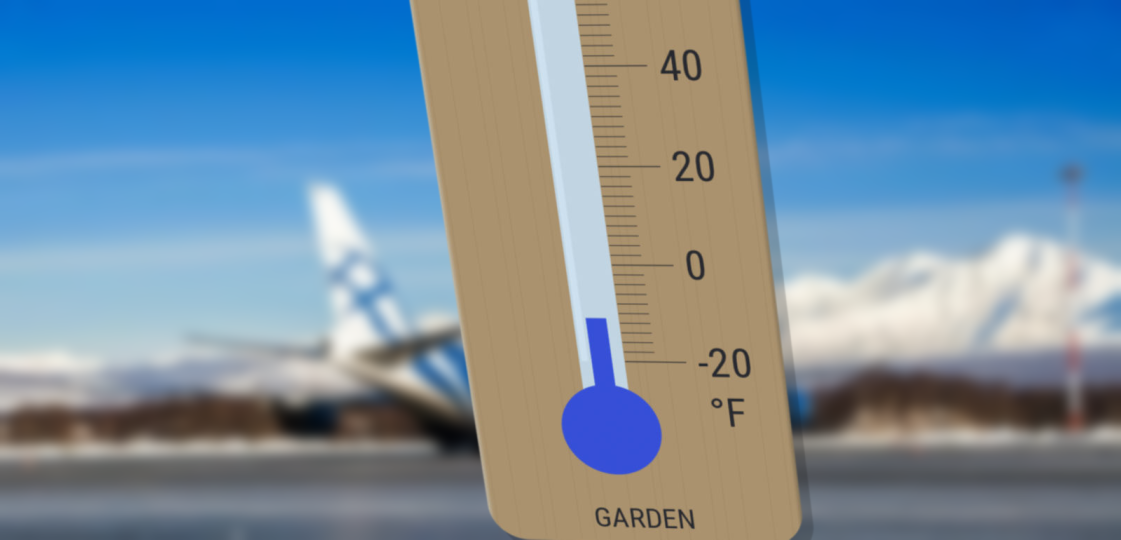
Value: °F -11
